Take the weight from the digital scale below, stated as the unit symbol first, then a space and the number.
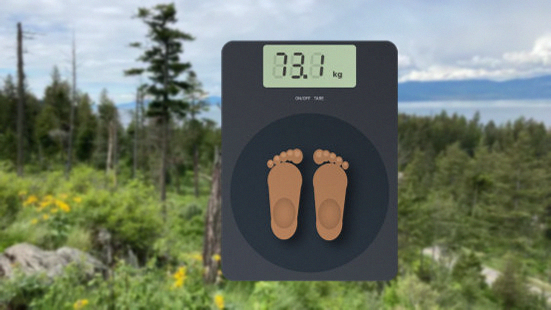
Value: kg 73.1
